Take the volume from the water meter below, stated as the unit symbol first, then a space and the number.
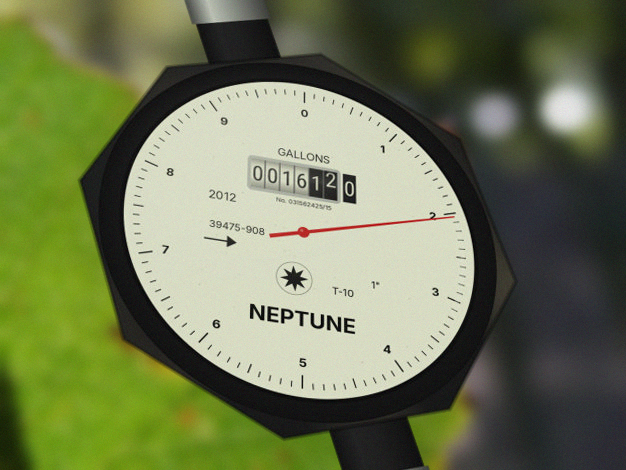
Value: gal 16122.0
